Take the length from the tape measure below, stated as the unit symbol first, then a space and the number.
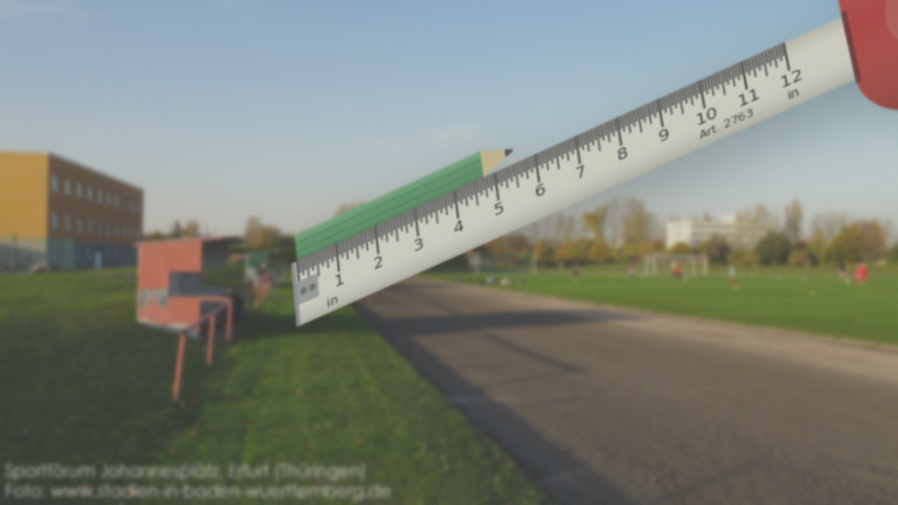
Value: in 5.5
